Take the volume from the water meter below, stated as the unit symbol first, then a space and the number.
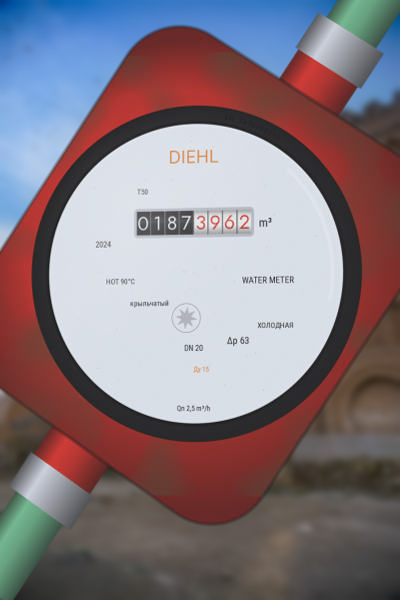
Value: m³ 187.3962
